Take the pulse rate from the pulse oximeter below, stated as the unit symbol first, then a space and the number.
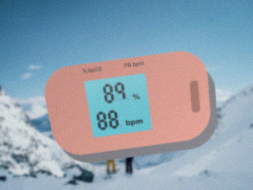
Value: bpm 88
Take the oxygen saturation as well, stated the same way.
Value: % 89
